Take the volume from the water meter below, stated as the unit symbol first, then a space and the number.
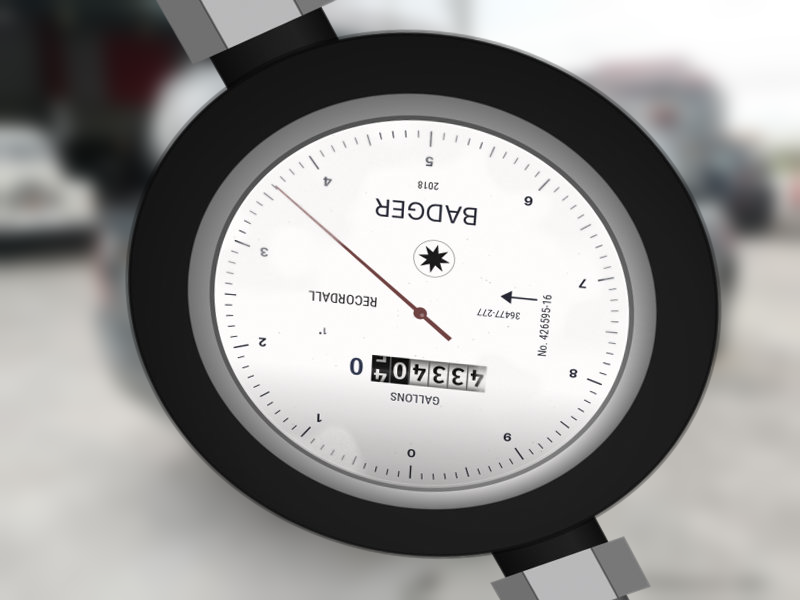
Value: gal 4334043.6
